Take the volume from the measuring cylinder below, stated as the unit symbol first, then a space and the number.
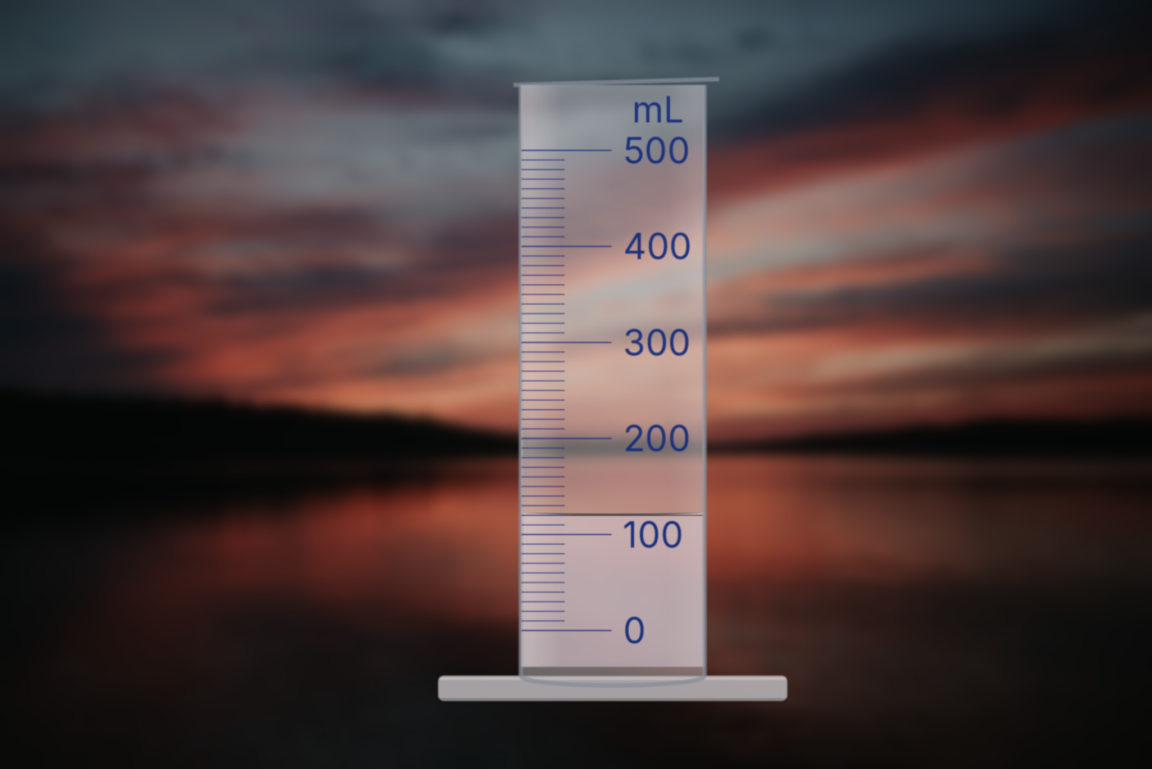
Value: mL 120
